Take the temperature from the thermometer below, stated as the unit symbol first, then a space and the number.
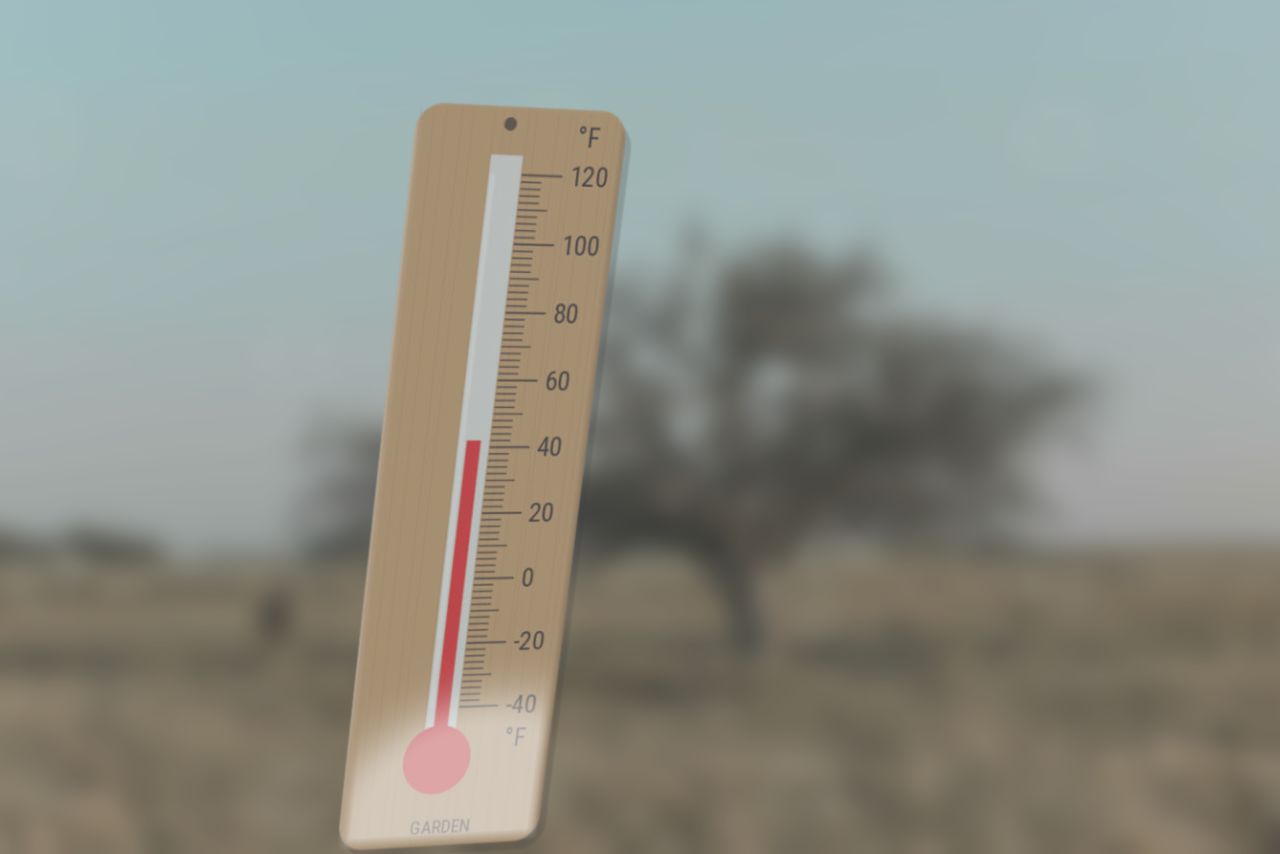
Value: °F 42
